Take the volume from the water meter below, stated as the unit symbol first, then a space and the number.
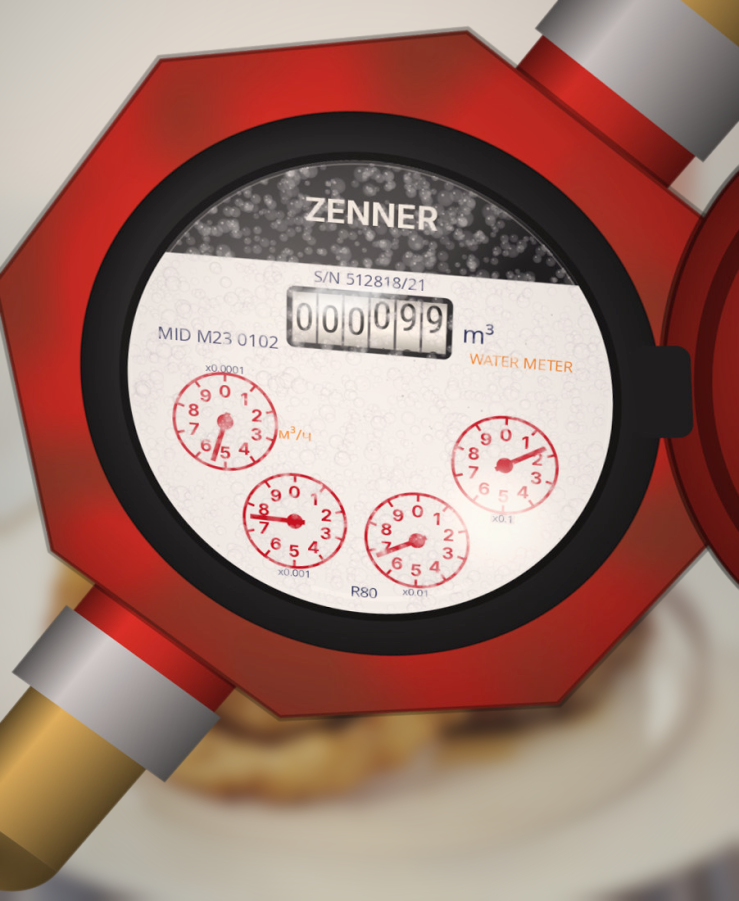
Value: m³ 99.1675
